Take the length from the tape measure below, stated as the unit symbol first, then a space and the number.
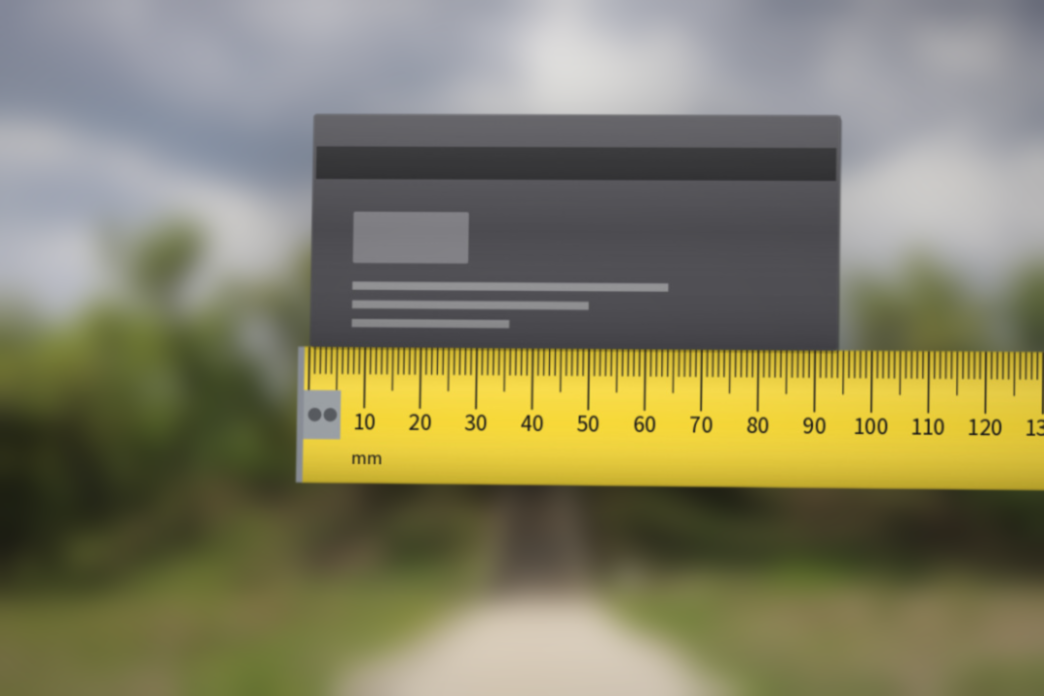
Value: mm 94
